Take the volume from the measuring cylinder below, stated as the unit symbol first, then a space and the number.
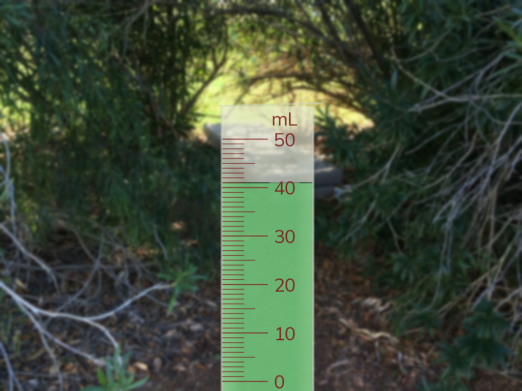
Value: mL 41
